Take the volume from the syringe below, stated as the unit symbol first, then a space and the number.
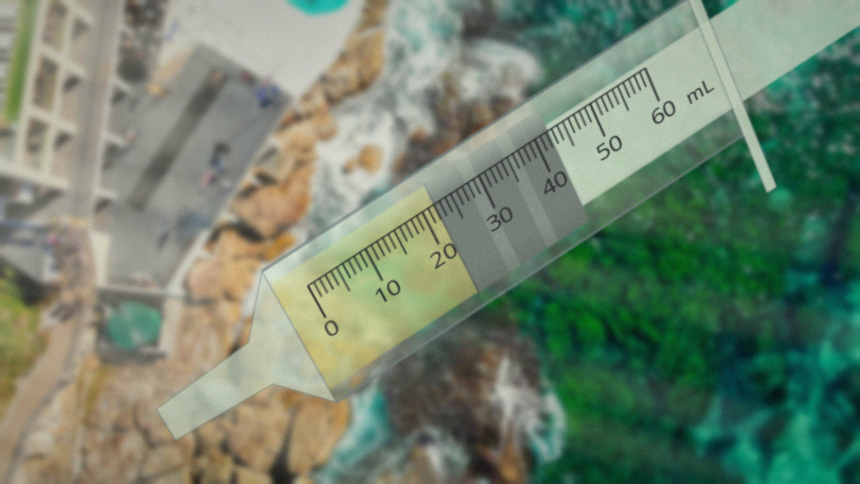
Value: mL 22
